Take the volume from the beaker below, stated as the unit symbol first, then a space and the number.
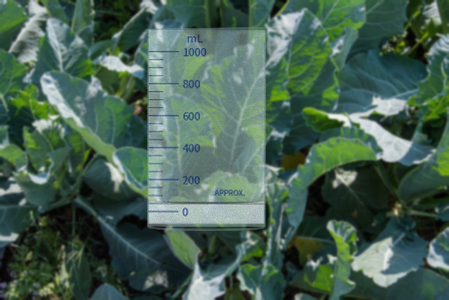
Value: mL 50
